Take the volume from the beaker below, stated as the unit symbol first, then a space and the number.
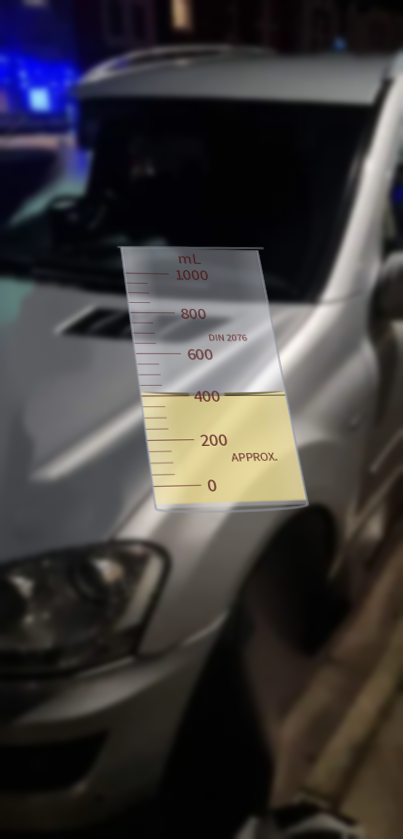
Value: mL 400
